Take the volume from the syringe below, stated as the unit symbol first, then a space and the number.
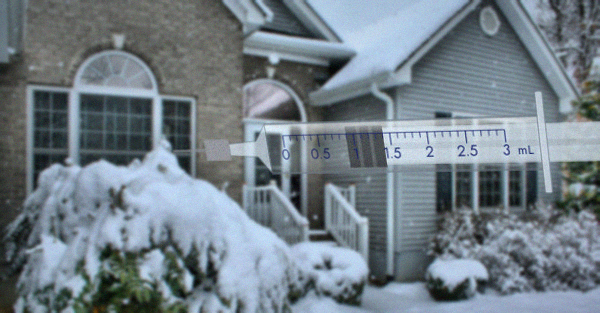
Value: mL 0.9
